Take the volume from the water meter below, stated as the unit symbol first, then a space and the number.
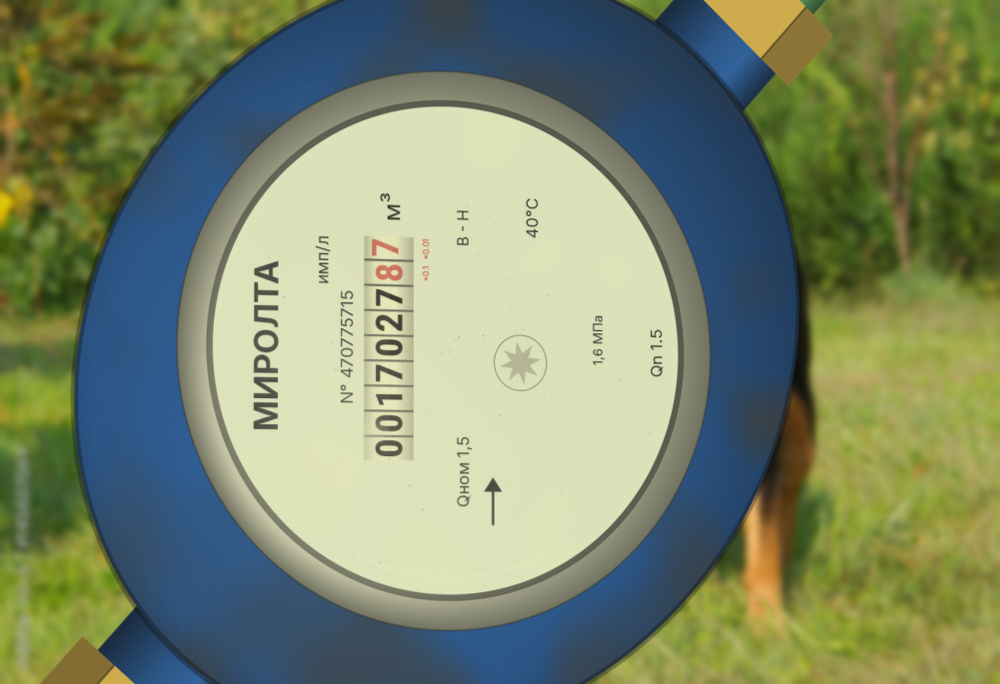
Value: m³ 17027.87
